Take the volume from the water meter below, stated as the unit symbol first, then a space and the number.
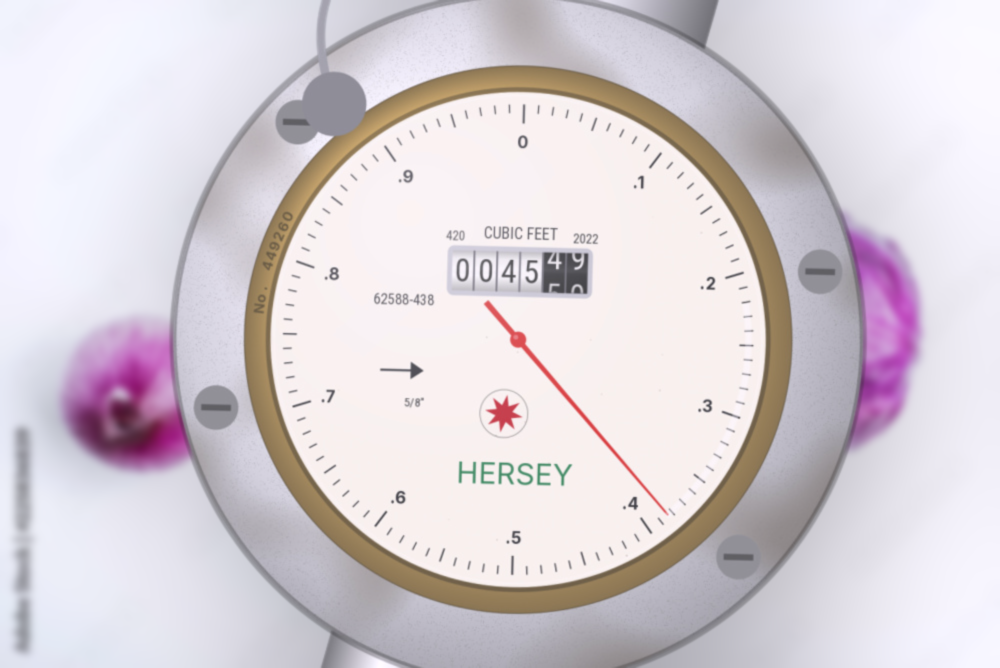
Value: ft³ 4549.38
